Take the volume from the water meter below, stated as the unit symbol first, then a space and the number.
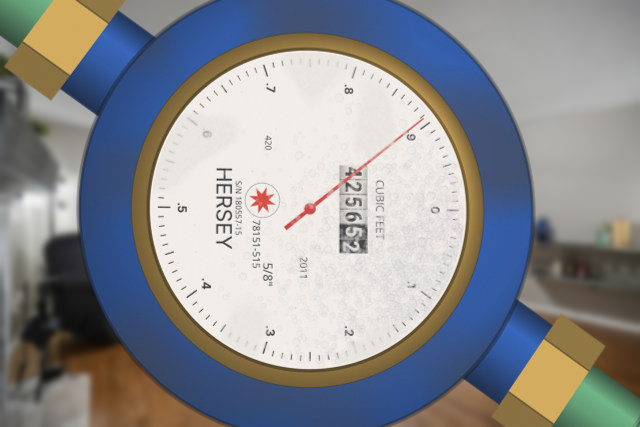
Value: ft³ 425651.89
